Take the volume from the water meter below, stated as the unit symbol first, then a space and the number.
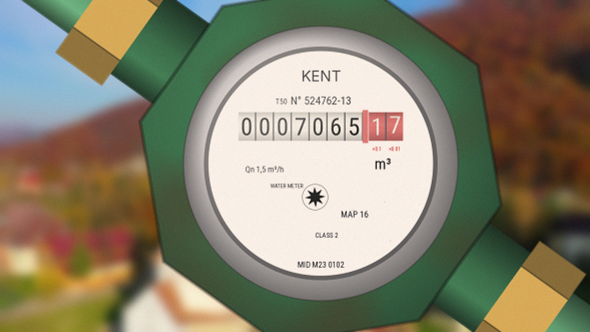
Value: m³ 7065.17
